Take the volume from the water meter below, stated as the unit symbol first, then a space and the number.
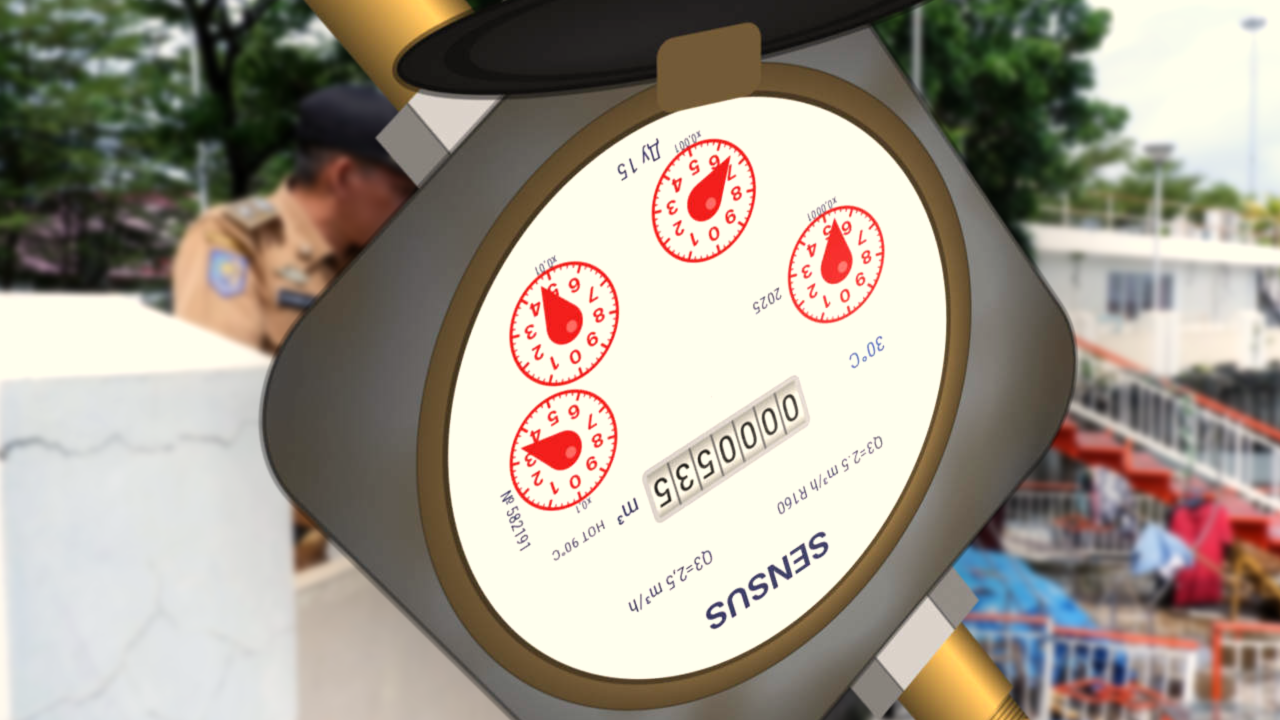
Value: m³ 535.3465
